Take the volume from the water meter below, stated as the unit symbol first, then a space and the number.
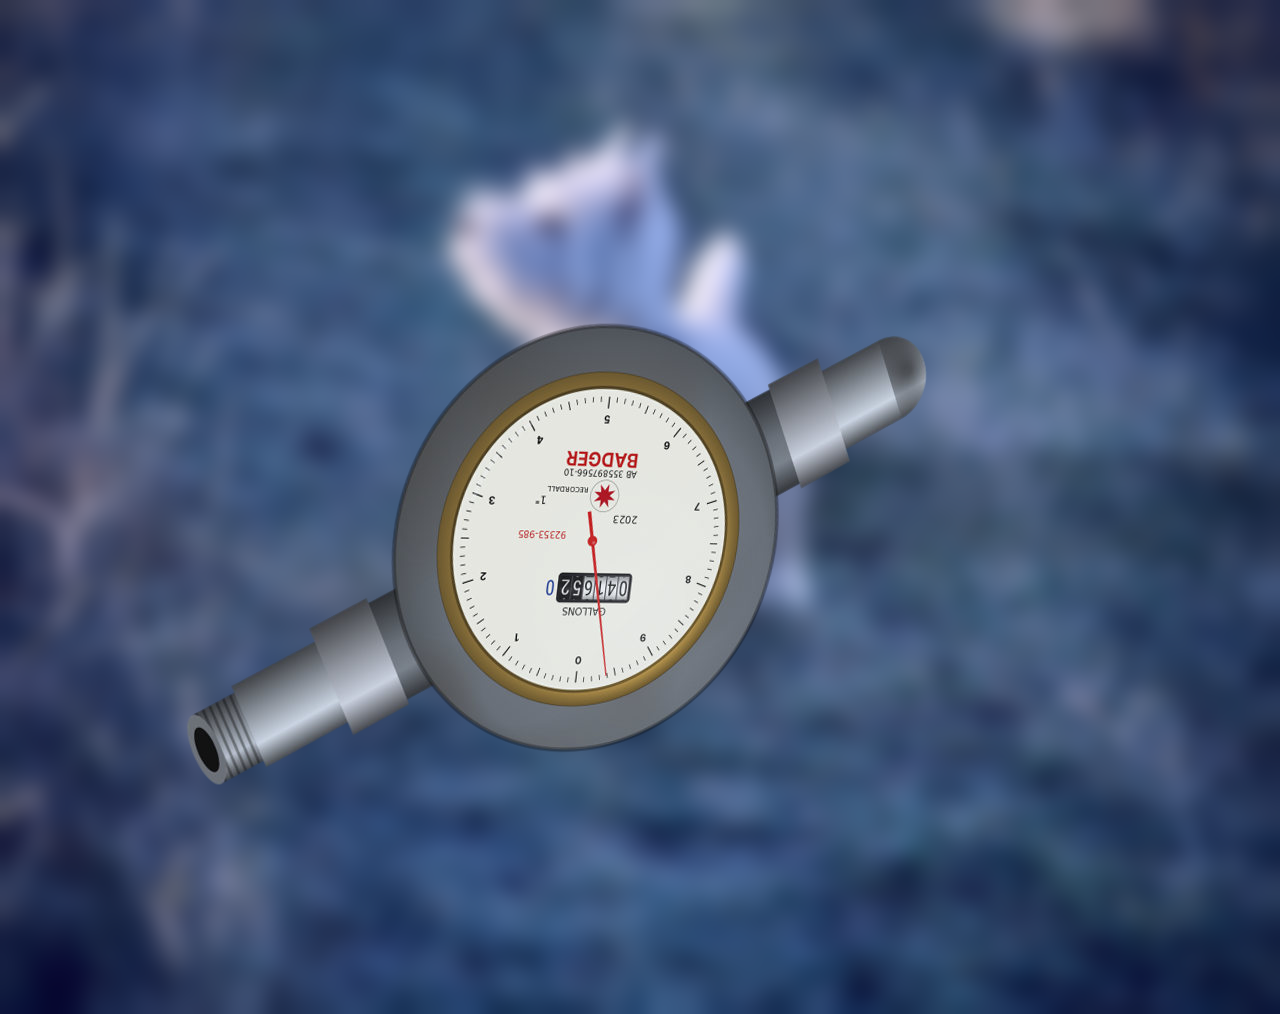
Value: gal 416519.6
